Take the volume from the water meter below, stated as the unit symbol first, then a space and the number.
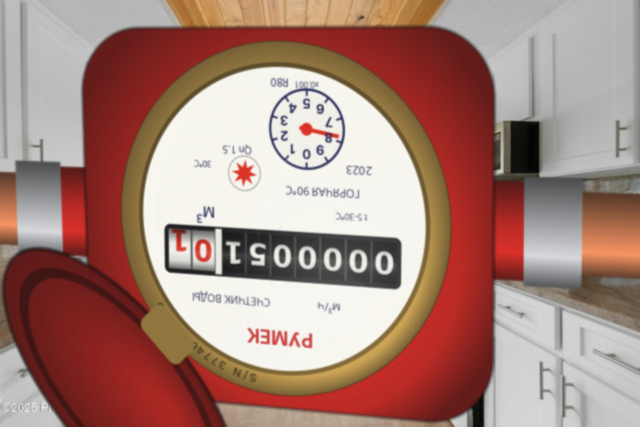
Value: m³ 51.007
